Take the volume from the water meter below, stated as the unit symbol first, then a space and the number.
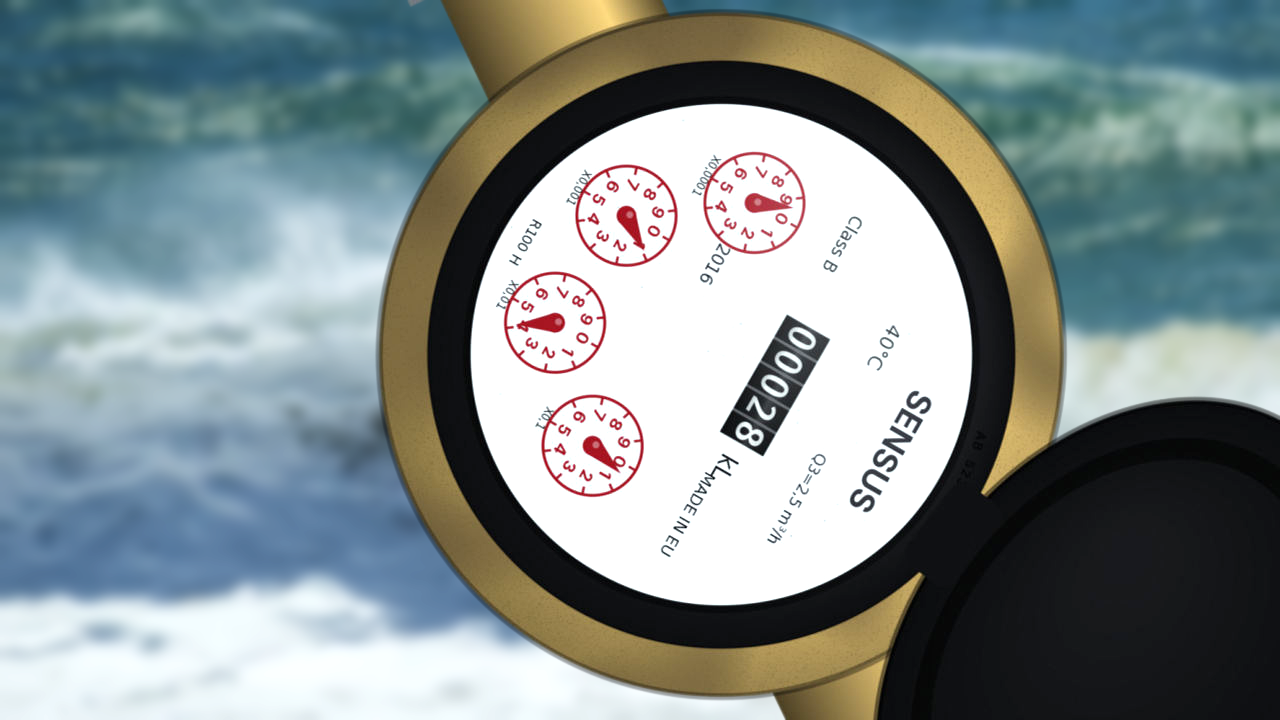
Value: kL 28.0409
